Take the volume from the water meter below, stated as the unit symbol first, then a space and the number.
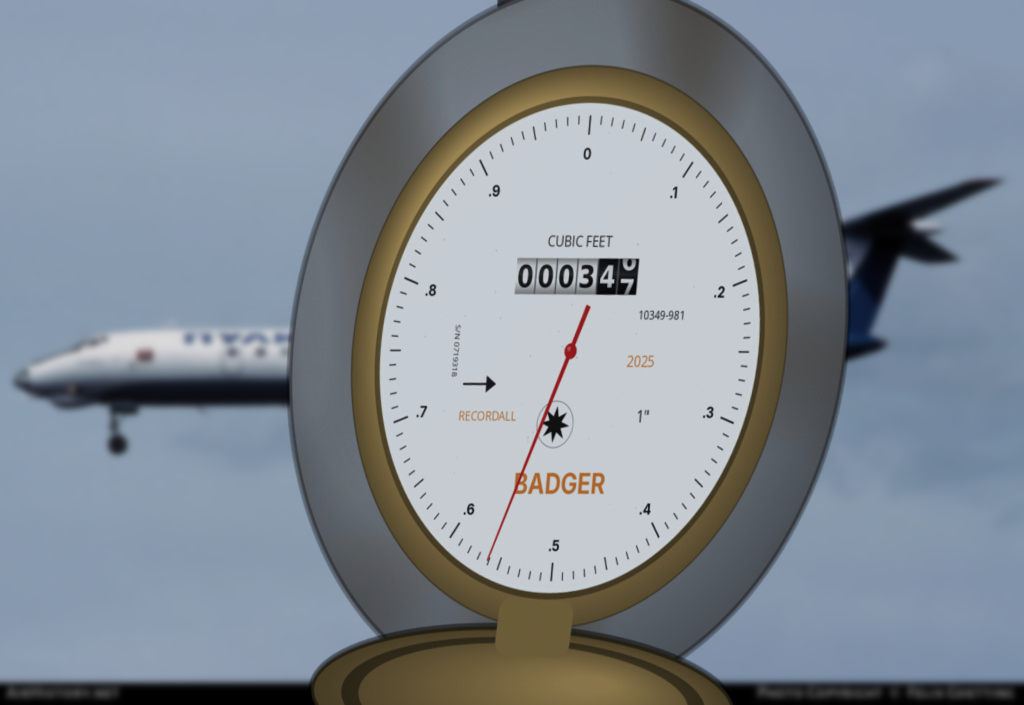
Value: ft³ 346.56
